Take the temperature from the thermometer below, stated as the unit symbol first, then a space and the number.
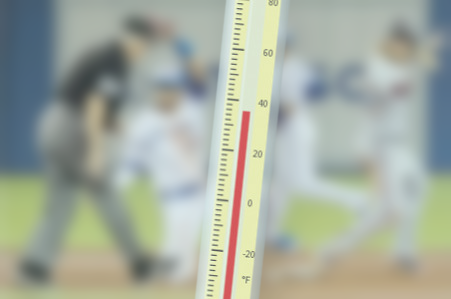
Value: °F 36
